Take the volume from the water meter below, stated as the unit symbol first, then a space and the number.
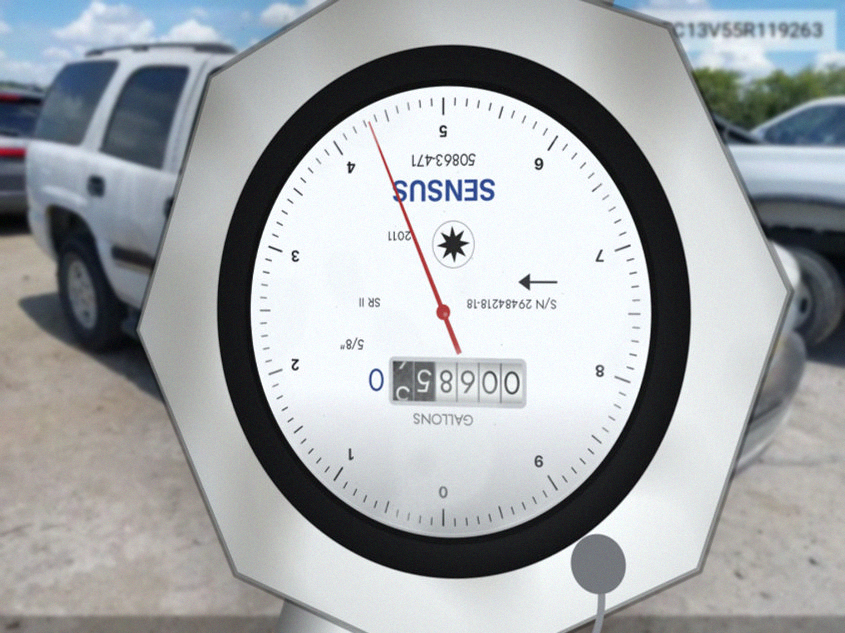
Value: gal 68554.3
